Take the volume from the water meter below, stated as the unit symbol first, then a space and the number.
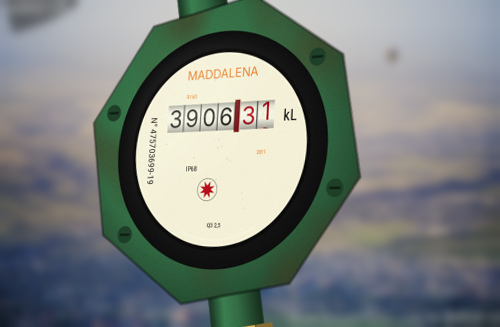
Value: kL 3906.31
